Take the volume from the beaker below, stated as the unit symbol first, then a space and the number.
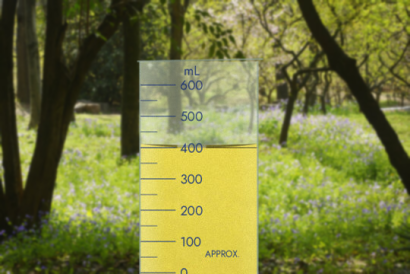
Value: mL 400
